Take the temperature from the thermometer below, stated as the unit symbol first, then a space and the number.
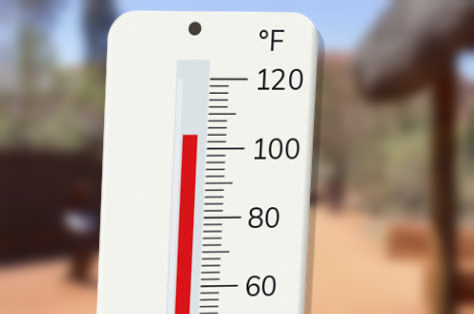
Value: °F 104
